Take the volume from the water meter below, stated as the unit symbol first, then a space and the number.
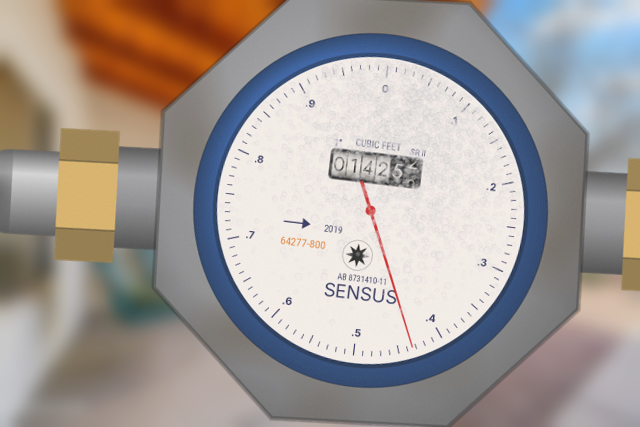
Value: ft³ 14252.43
